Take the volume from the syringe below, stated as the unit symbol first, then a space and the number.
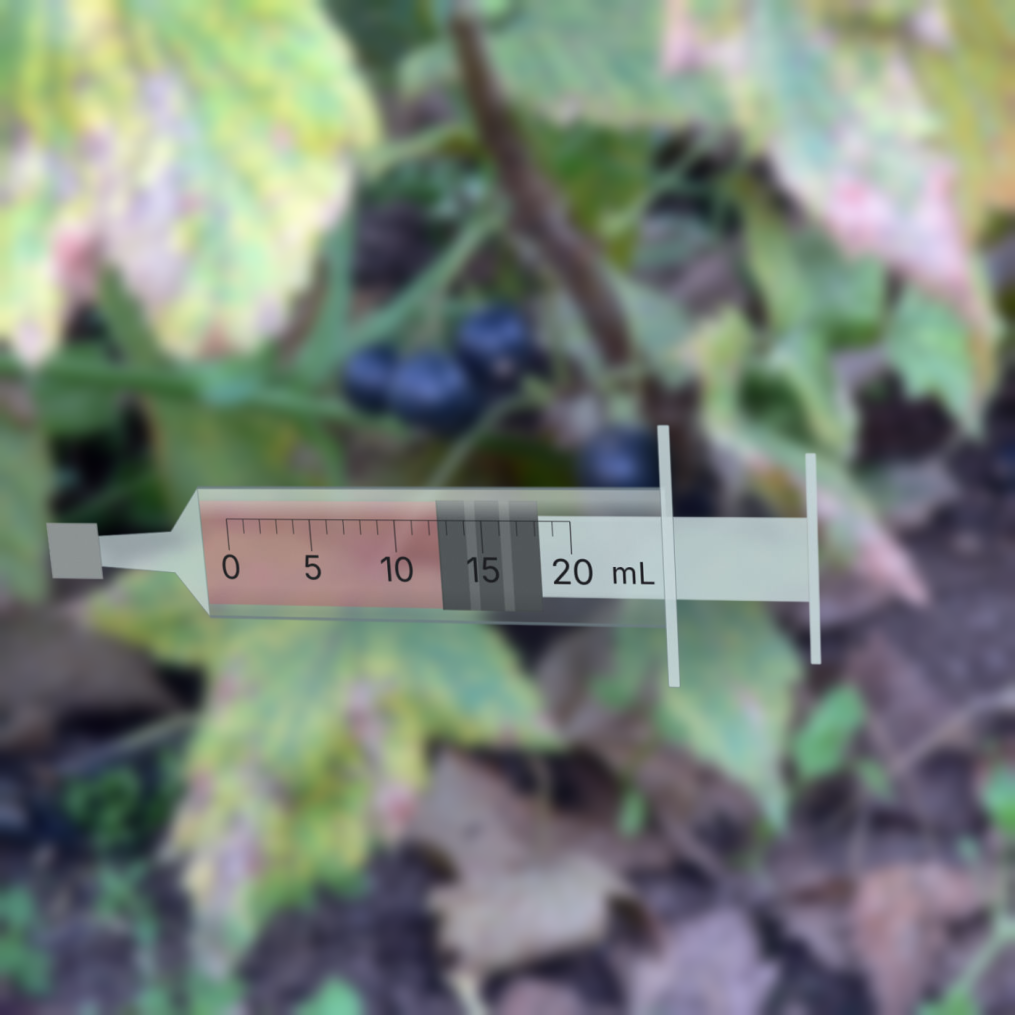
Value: mL 12.5
